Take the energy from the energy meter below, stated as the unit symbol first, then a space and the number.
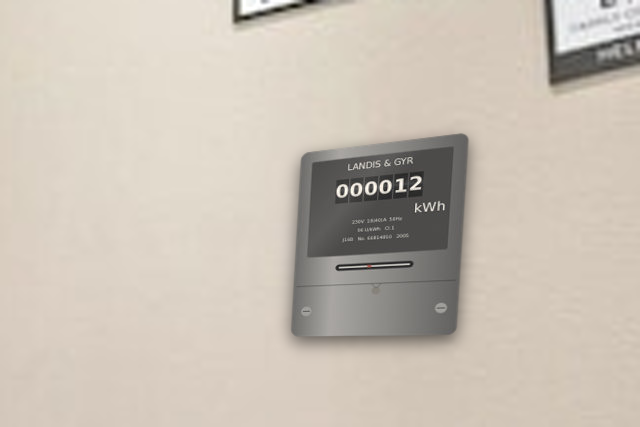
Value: kWh 12
